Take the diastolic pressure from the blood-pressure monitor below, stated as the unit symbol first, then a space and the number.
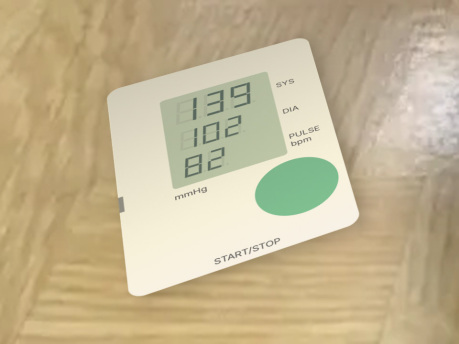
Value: mmHg 102
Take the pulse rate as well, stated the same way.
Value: bpm 82
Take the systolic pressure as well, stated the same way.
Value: mmHg 139
